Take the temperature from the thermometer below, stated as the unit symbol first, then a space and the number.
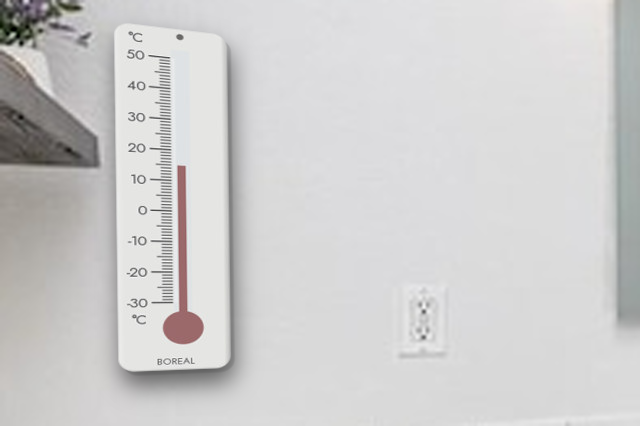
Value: °C 15
